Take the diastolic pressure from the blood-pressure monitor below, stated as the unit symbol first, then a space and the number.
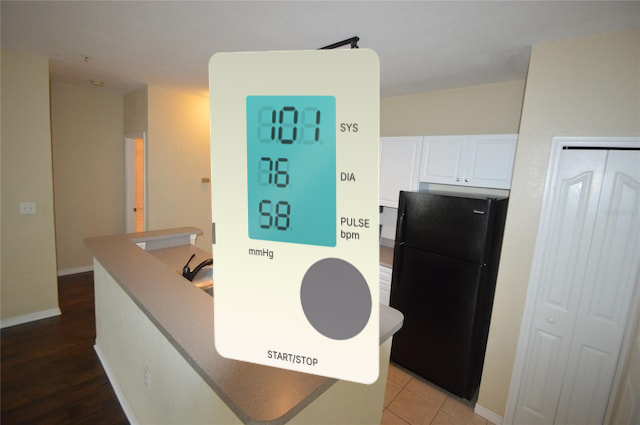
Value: mmHg 76
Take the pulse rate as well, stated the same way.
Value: bpm 58
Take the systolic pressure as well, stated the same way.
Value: mmHg 101
